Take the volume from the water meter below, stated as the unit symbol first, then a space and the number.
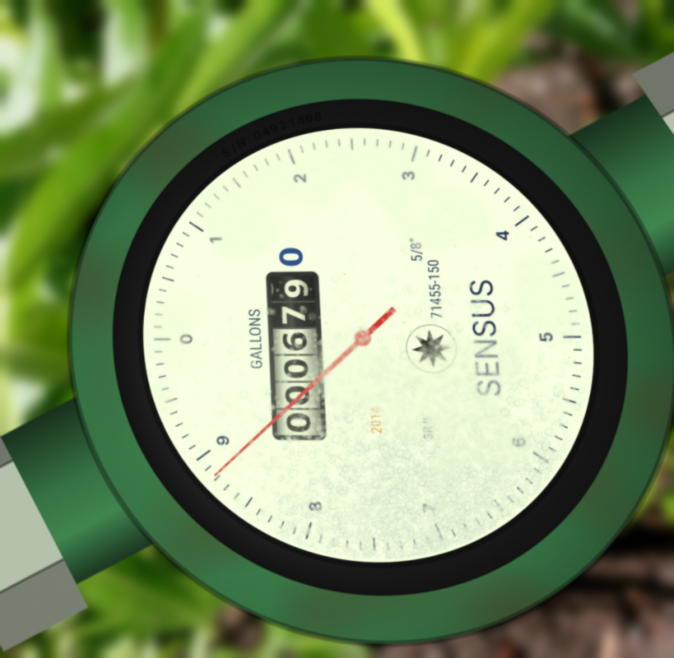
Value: gal 6788.8
